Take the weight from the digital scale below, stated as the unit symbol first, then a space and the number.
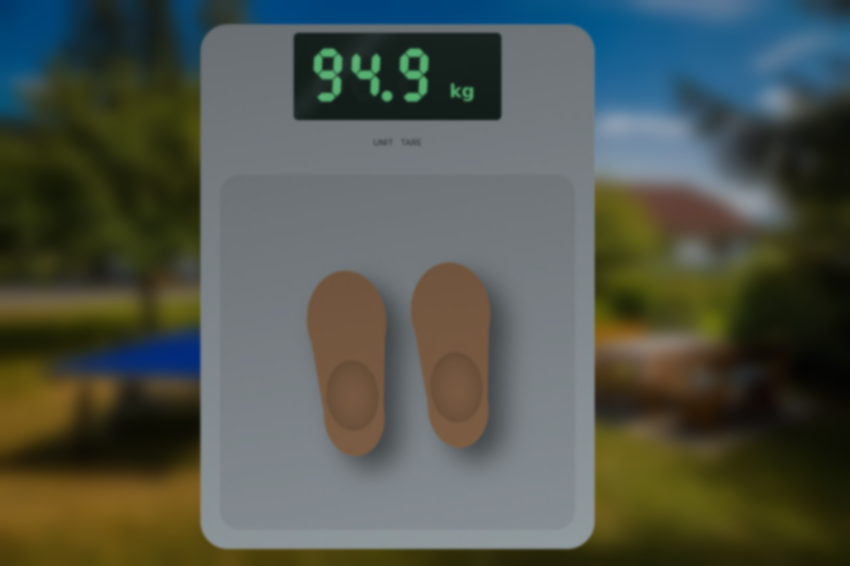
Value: kg 94.9
